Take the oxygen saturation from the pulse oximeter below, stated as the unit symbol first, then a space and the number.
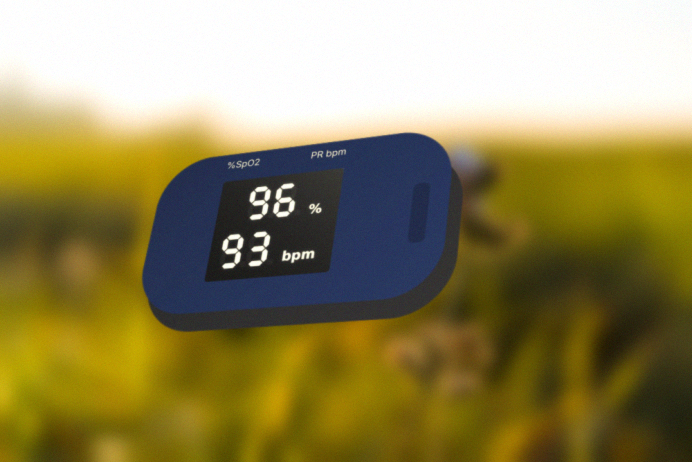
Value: % 96
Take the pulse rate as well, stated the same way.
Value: bpm 93
